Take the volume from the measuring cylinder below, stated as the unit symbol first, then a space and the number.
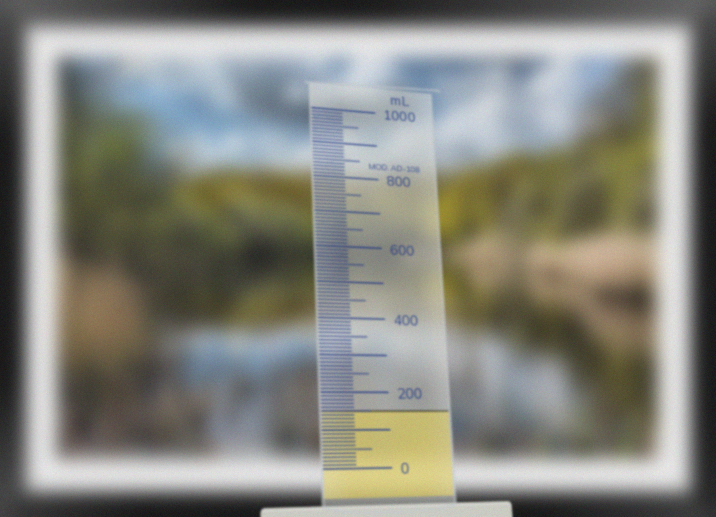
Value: mL 150
